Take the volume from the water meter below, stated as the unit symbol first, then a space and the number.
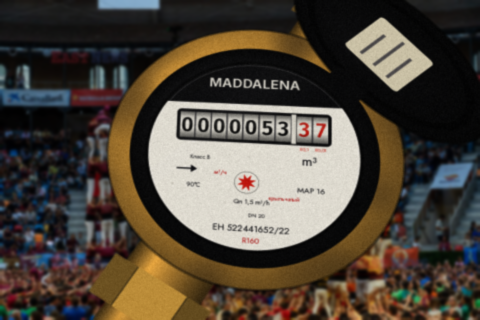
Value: m³ 53.37
